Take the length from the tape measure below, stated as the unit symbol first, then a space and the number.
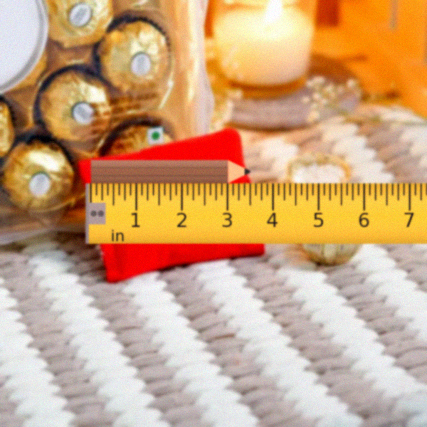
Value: in 3.5
